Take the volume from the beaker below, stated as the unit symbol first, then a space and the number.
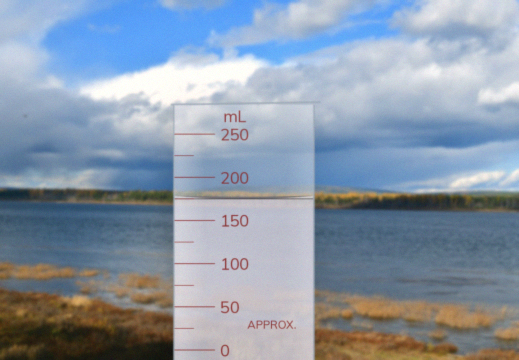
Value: mL 175
